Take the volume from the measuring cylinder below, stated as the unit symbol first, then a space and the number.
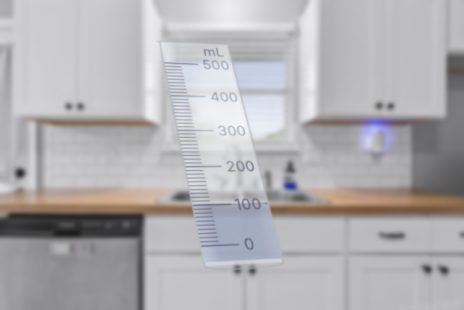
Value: mL 100
